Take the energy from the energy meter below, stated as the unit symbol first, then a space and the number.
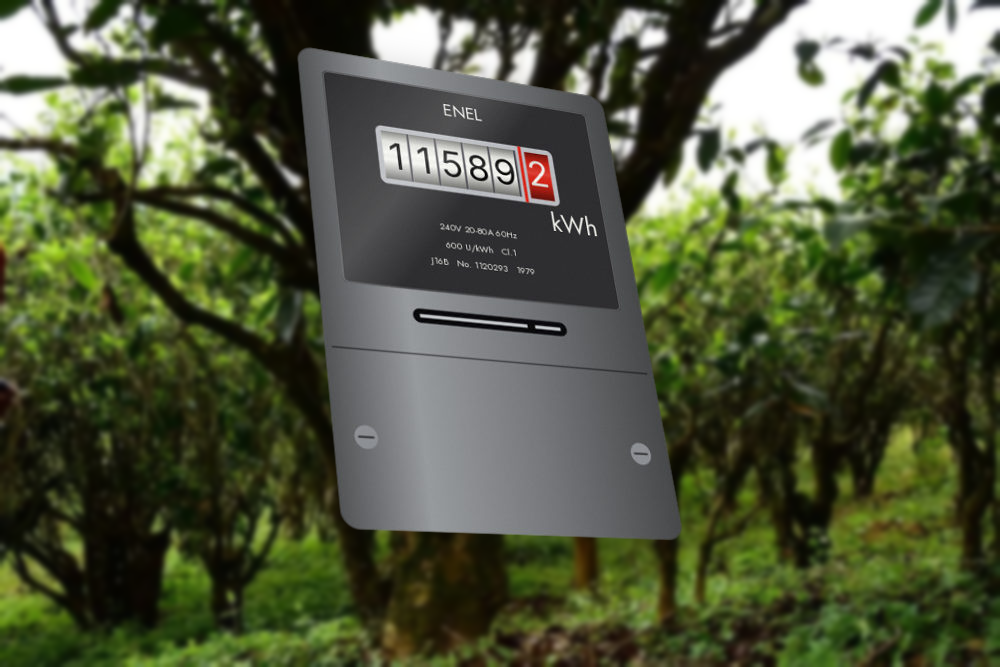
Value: kWh 11589.2
